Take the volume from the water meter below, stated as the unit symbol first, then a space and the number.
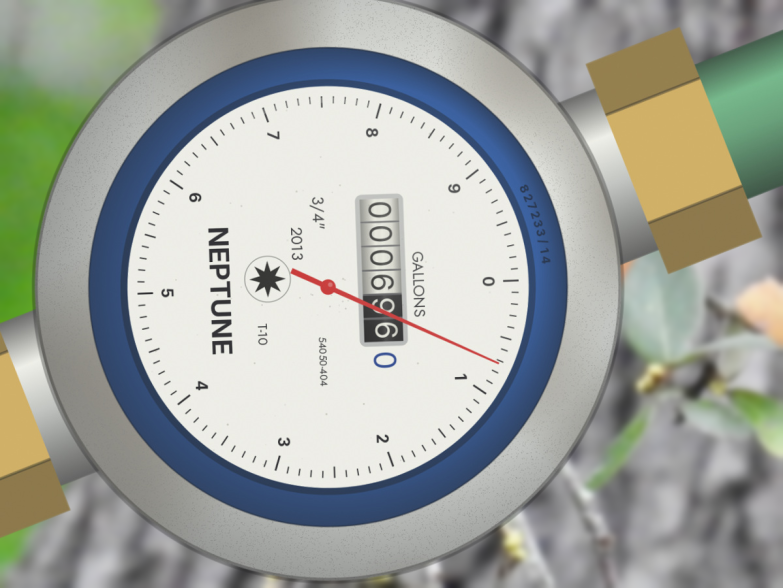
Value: gal 6960.7
